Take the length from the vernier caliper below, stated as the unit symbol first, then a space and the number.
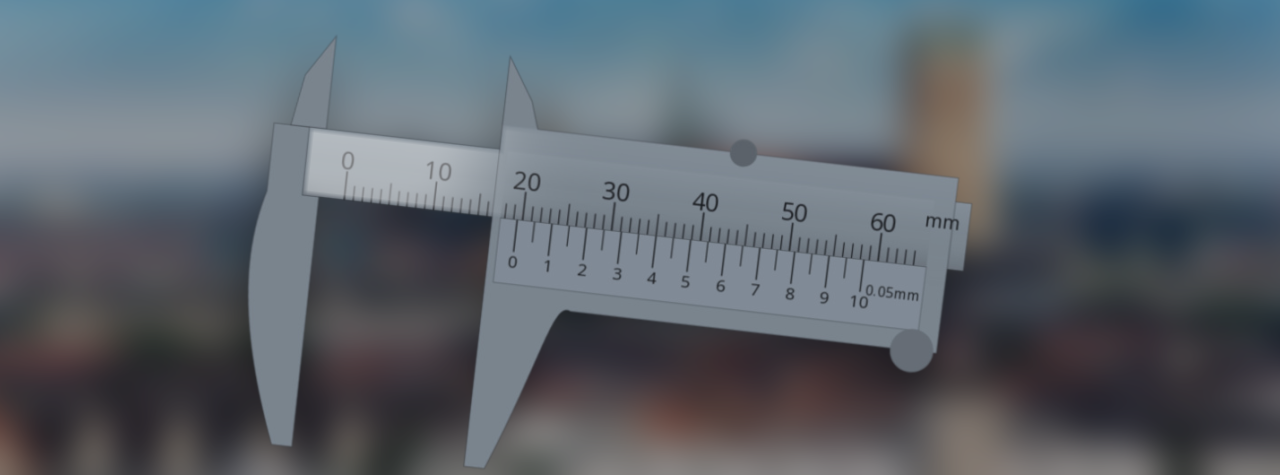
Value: mm 19.4
